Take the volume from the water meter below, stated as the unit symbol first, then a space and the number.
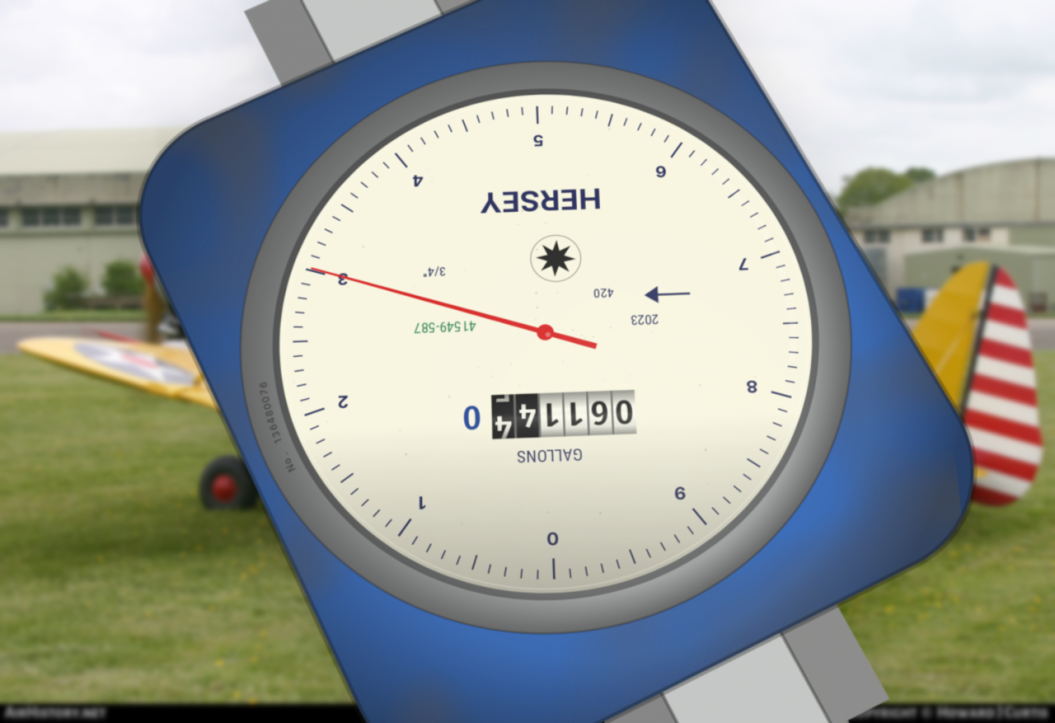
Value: gal 611443.0
